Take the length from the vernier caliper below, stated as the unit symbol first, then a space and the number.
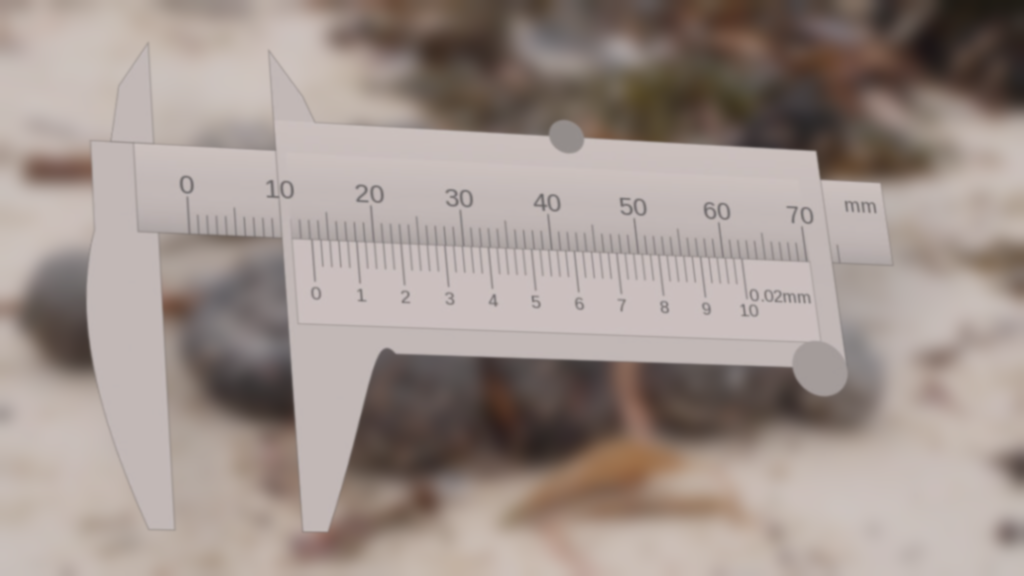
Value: mm 13.2
